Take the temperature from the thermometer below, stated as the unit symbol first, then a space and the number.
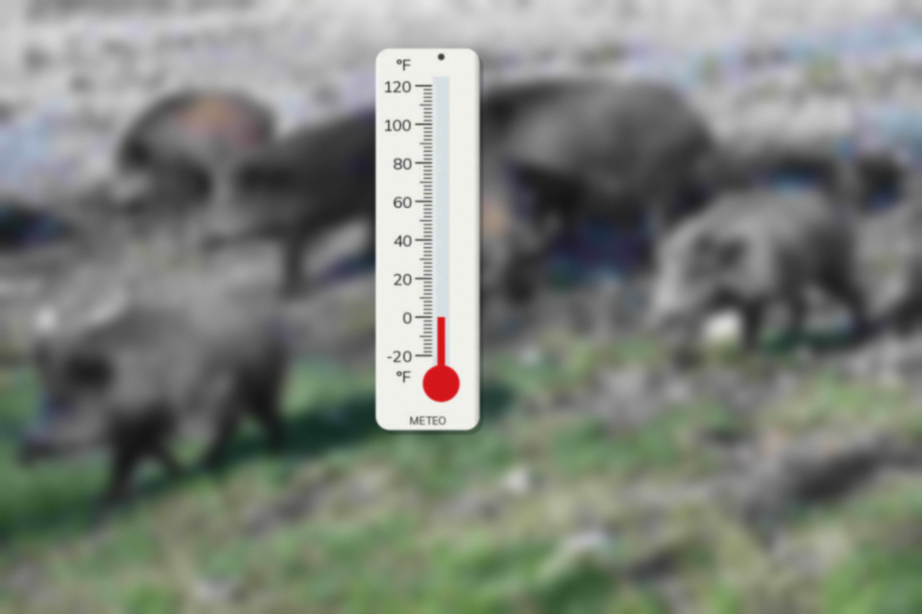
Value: °F 0
